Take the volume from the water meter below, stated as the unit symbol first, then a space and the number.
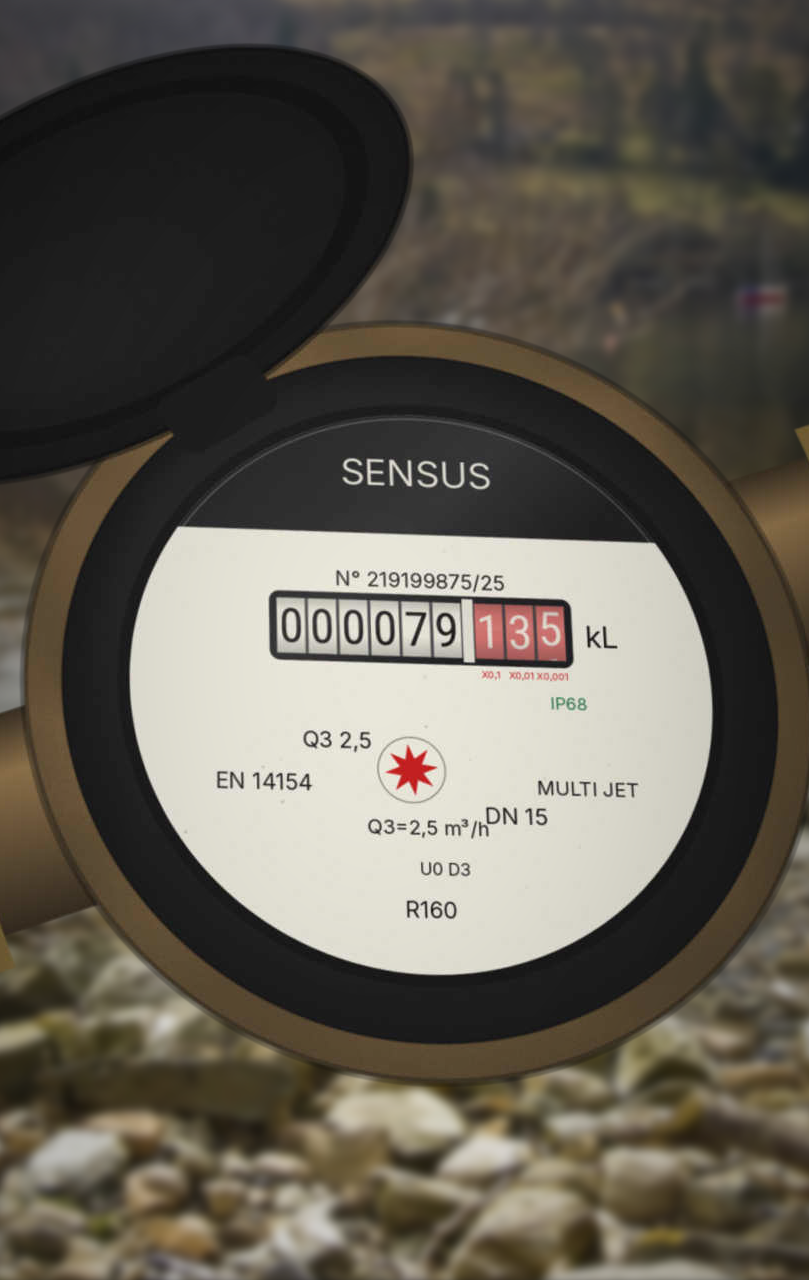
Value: kL 79.135
